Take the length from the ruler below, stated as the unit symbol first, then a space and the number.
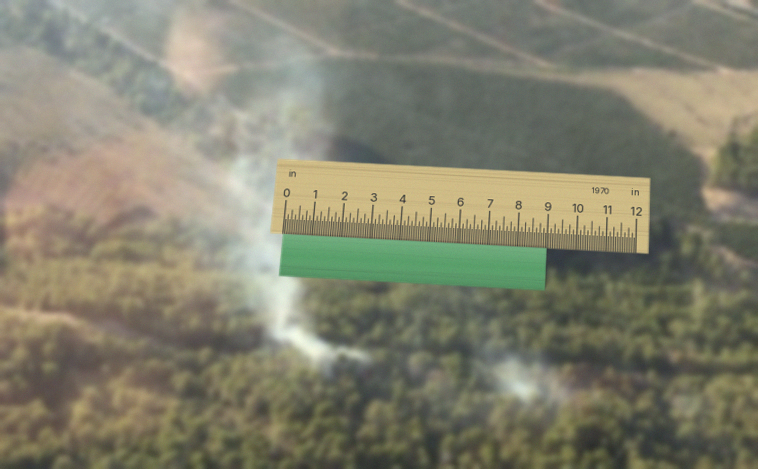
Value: in 9
